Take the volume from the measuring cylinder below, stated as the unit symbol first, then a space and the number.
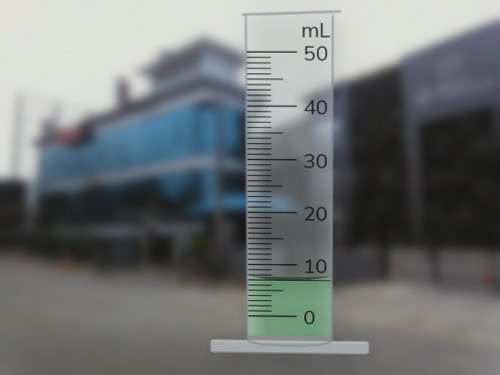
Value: mL 7
